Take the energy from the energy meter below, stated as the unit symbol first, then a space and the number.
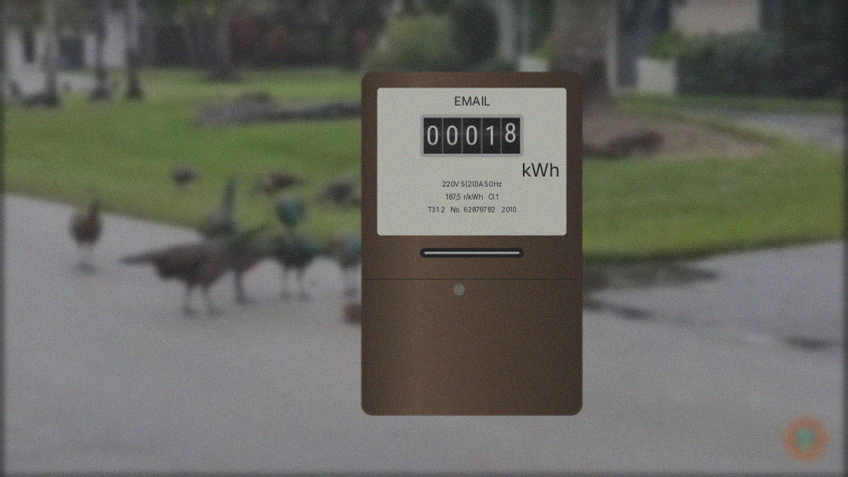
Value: kWh 18
